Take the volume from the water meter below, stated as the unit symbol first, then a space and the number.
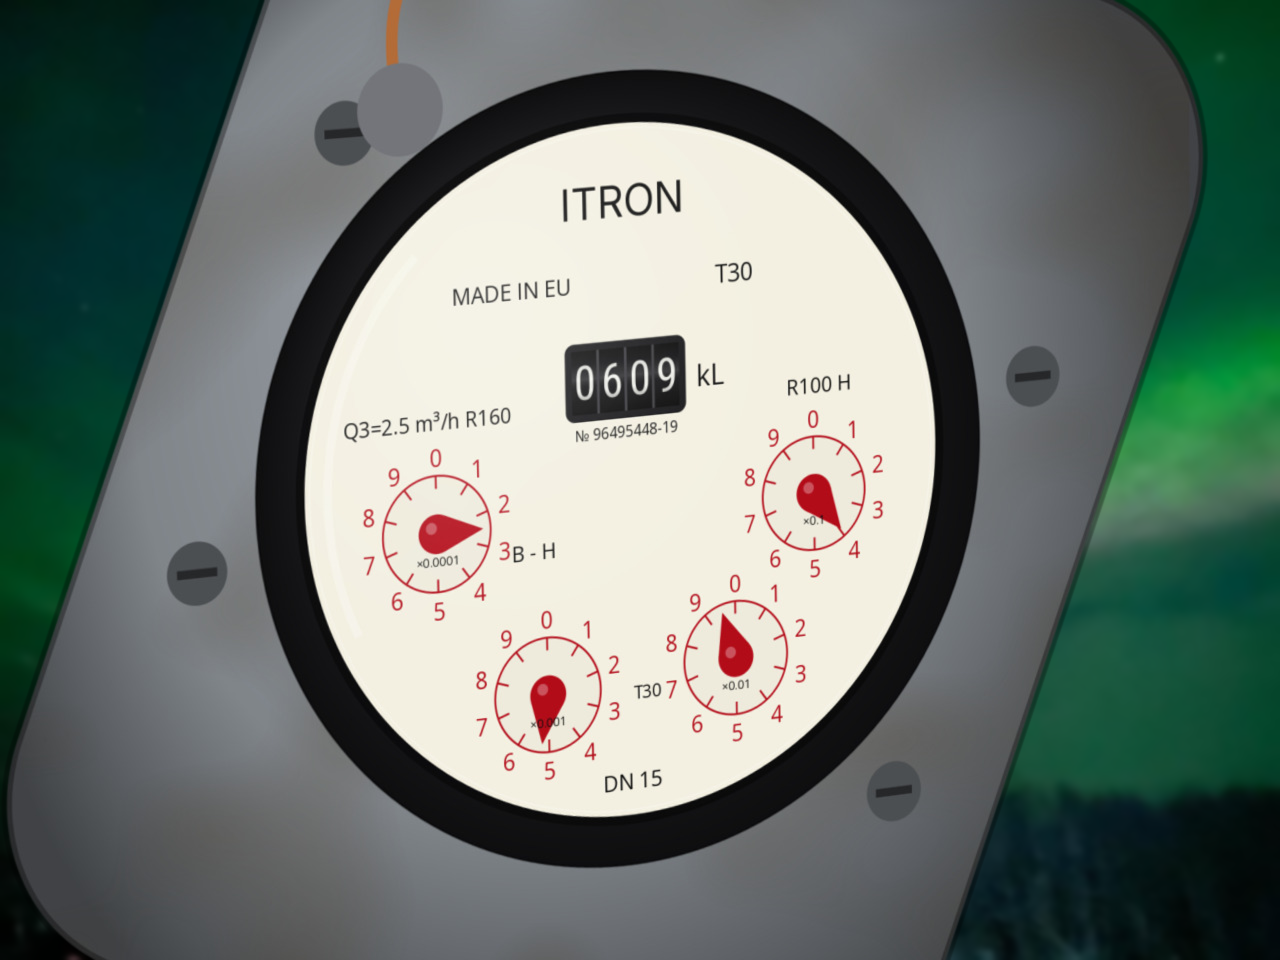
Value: kL 609.3952
